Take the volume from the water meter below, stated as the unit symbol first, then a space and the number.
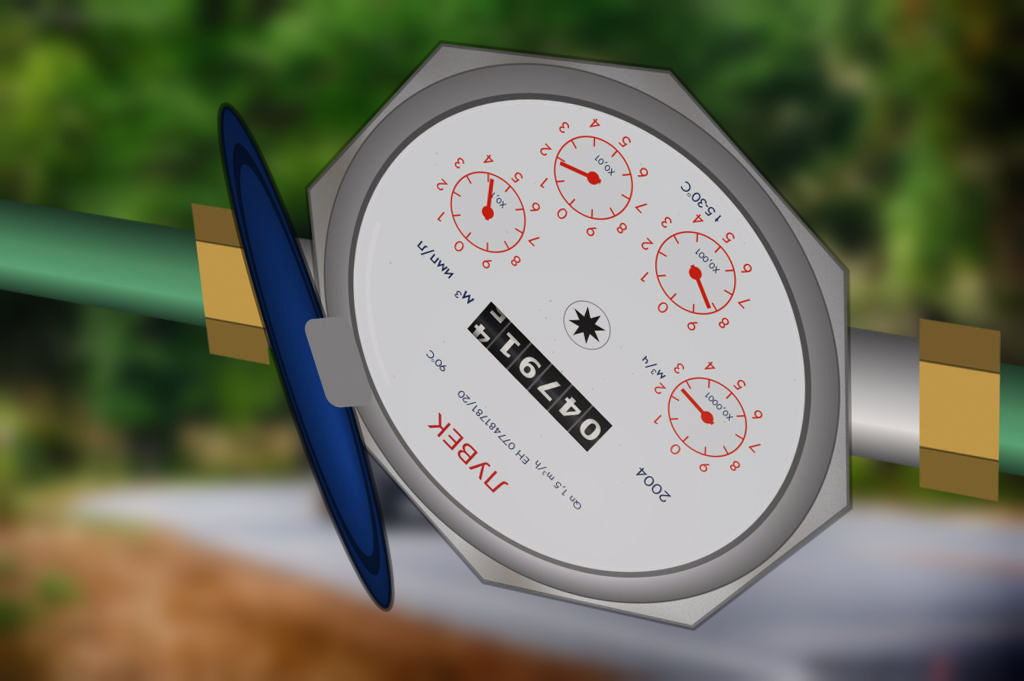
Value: m³ 47914.4182
